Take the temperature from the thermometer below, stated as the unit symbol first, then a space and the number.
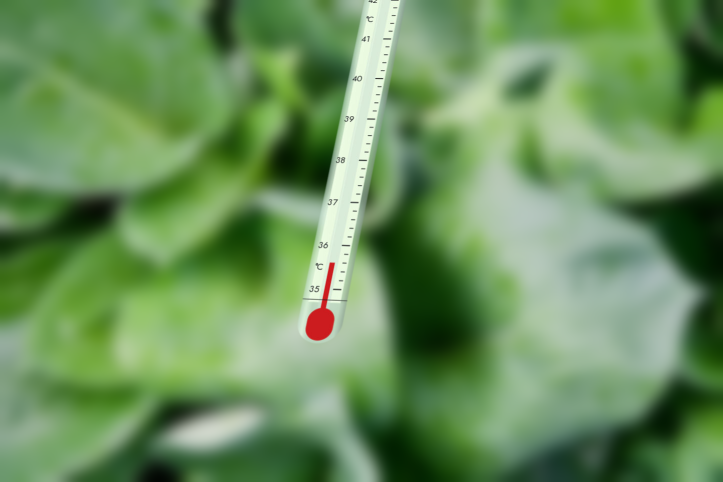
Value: °C 35.6
